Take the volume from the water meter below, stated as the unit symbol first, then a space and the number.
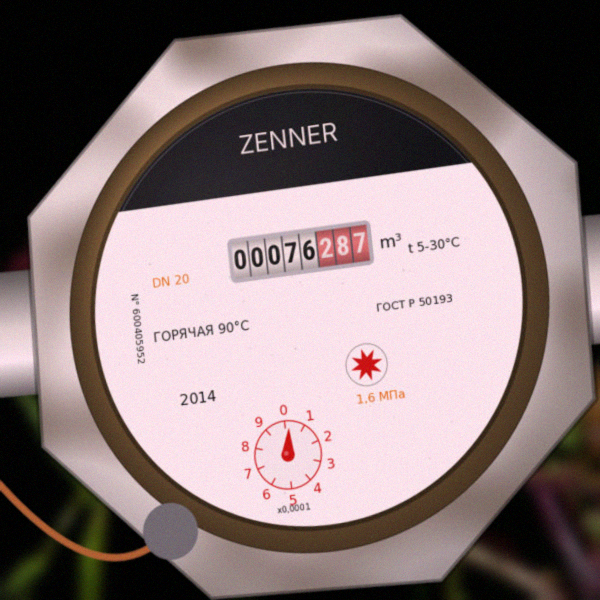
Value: m³ 76.2870
